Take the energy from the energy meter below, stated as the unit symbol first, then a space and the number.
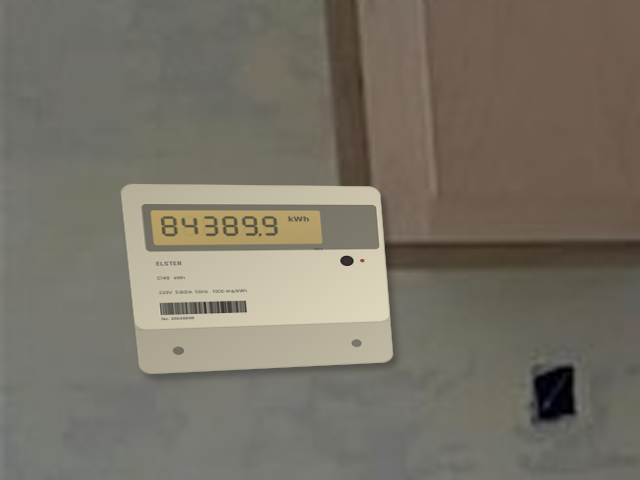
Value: kWh 84389.9
